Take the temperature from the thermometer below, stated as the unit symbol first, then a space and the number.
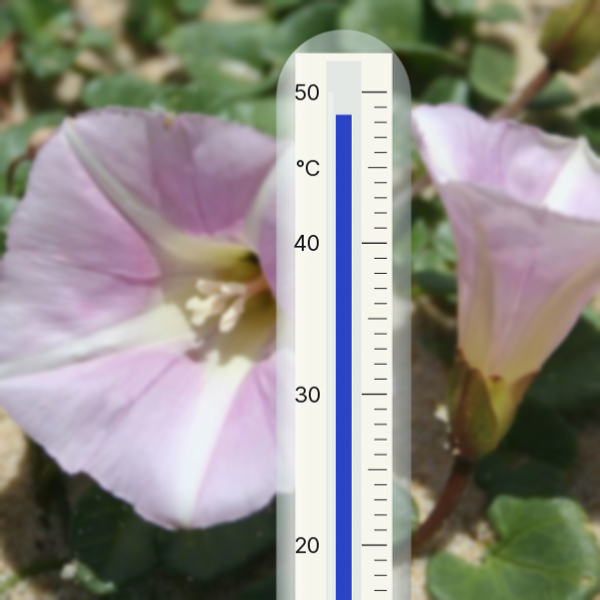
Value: °C 48.5
